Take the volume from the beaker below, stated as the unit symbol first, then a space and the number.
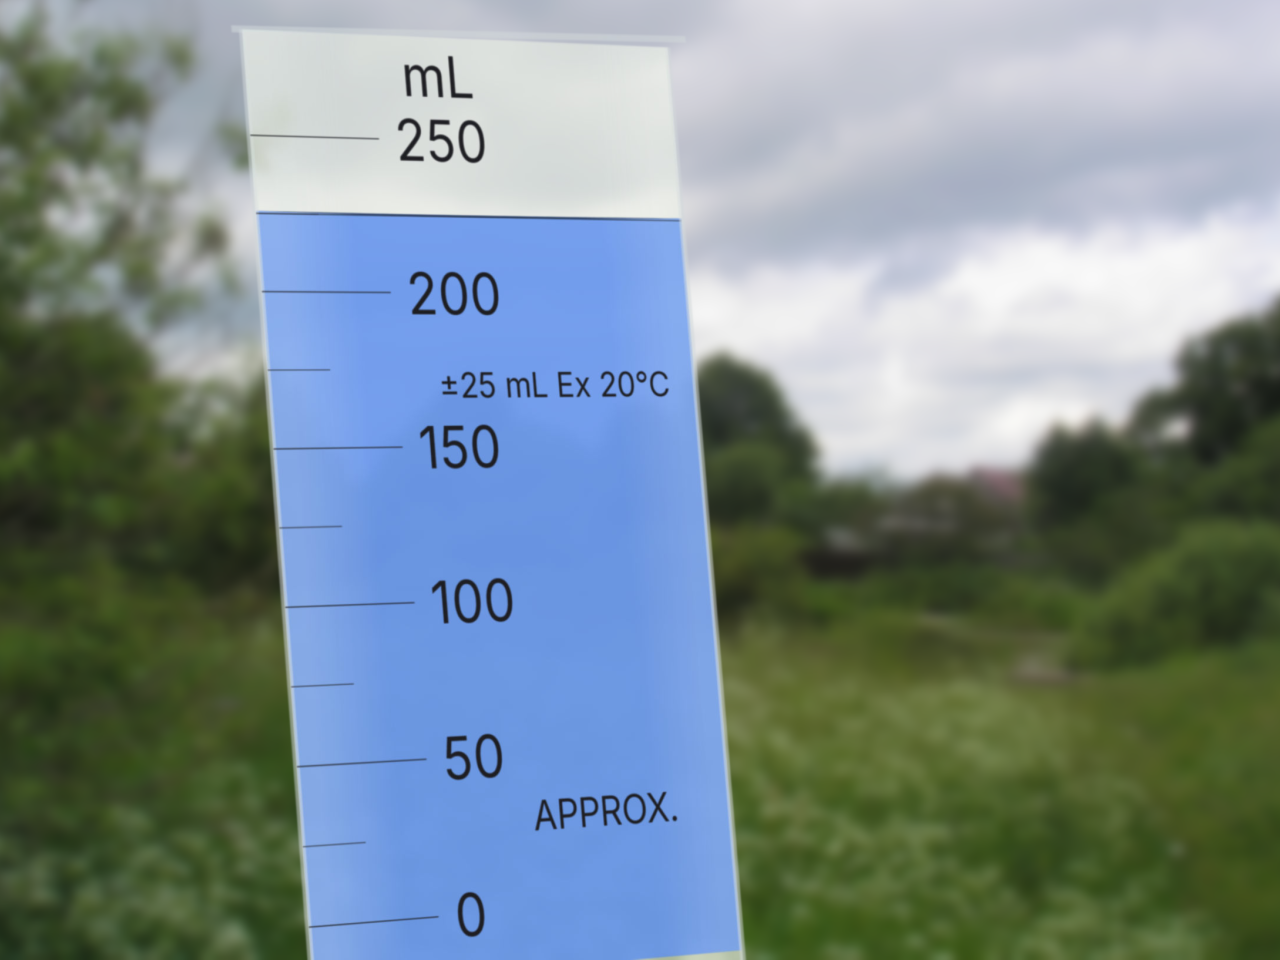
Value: mL 225
